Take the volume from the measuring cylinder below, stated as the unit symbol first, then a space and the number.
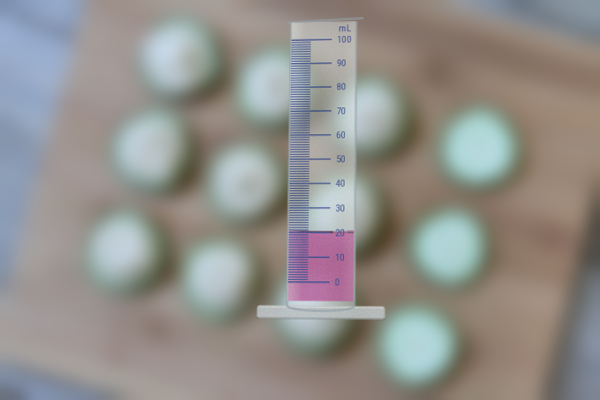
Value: mL 20
